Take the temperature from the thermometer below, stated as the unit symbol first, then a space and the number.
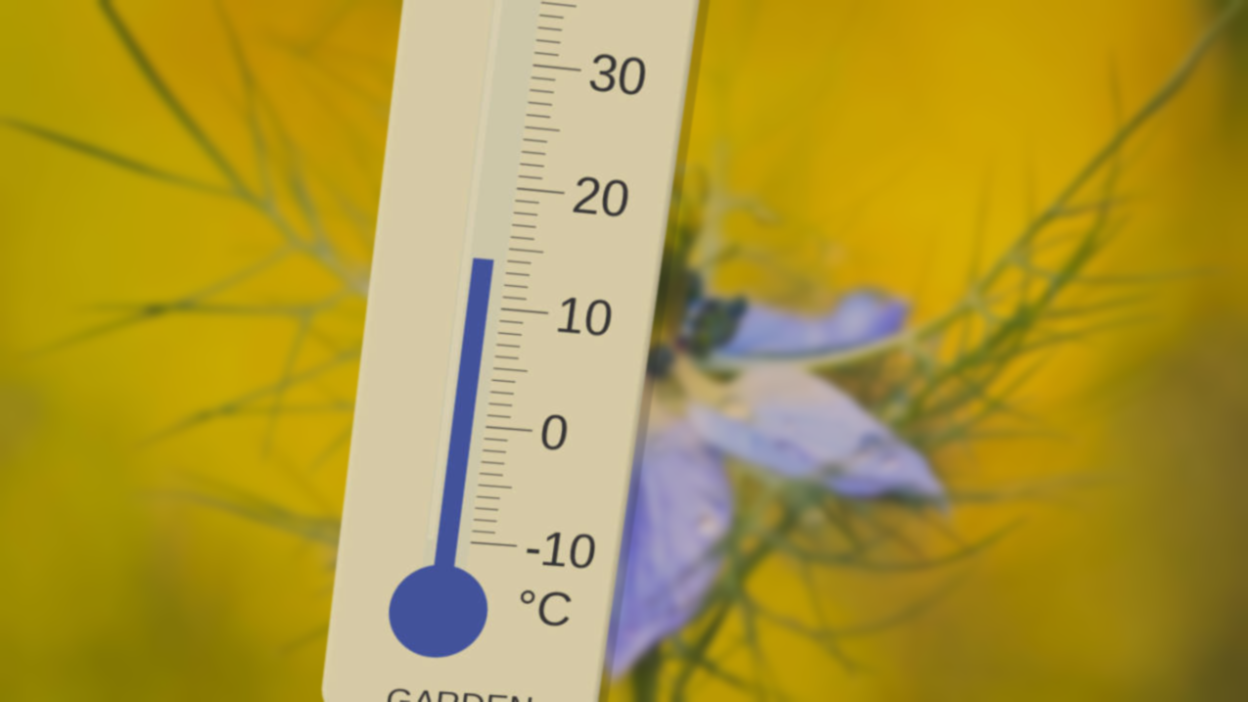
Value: °C 14
